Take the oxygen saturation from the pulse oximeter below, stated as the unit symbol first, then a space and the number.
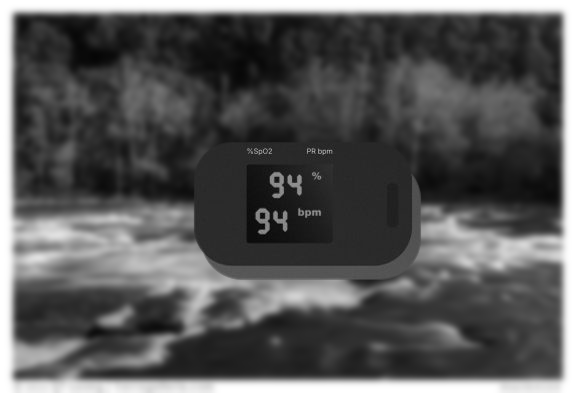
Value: % 94
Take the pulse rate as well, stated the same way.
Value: bpm 94
